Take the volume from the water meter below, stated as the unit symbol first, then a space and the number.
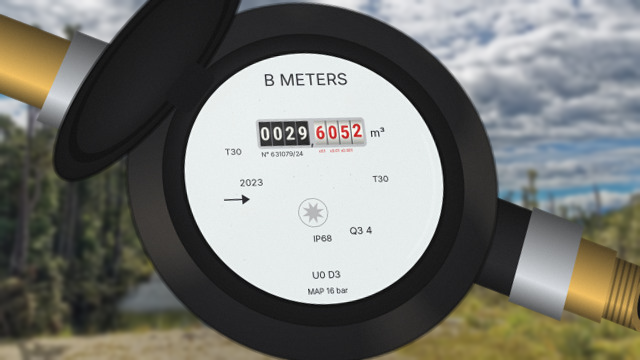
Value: m³ 29.6052
